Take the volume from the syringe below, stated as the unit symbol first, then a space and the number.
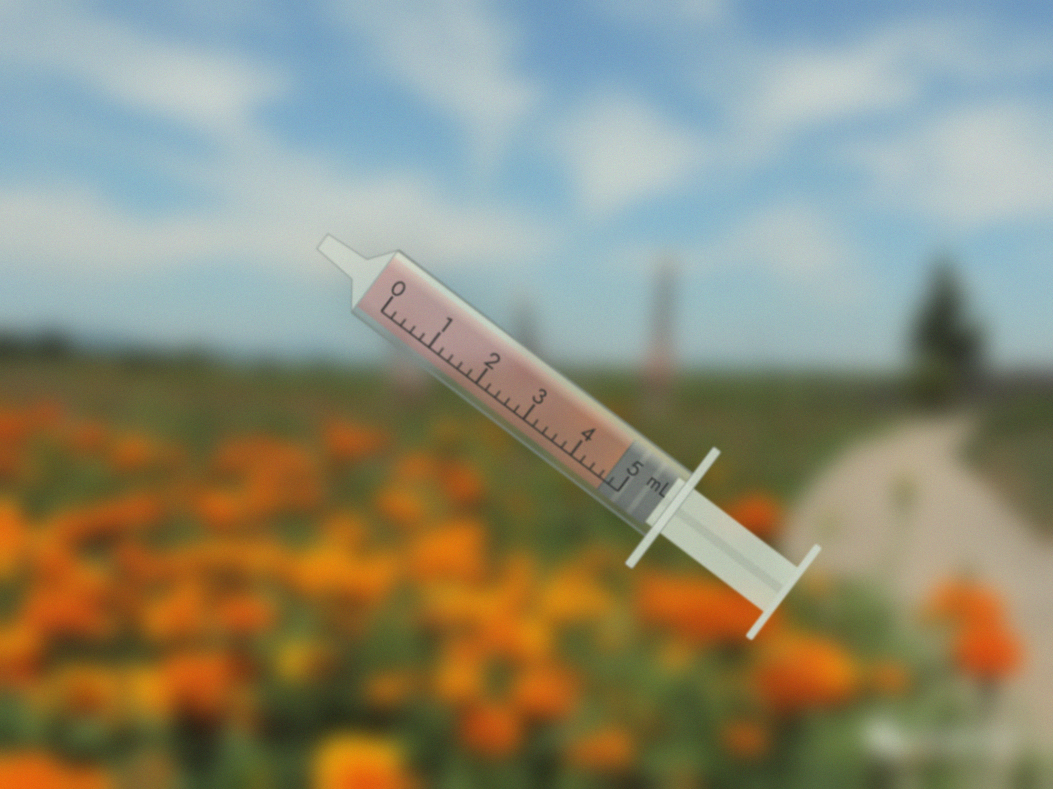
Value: mL 4.7
